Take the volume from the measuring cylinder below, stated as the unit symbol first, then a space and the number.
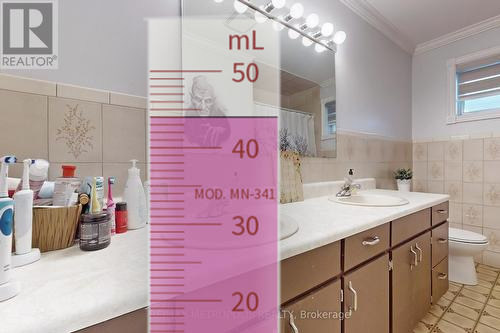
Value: mL 44
